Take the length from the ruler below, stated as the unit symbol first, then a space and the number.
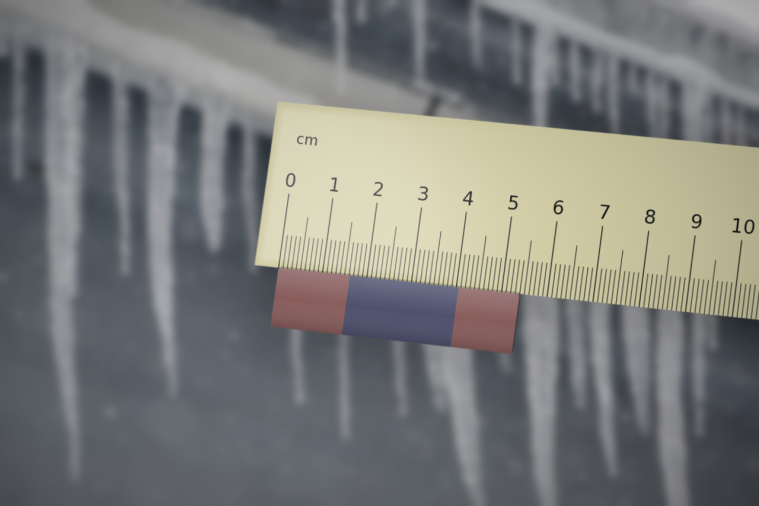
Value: cm 5.4
